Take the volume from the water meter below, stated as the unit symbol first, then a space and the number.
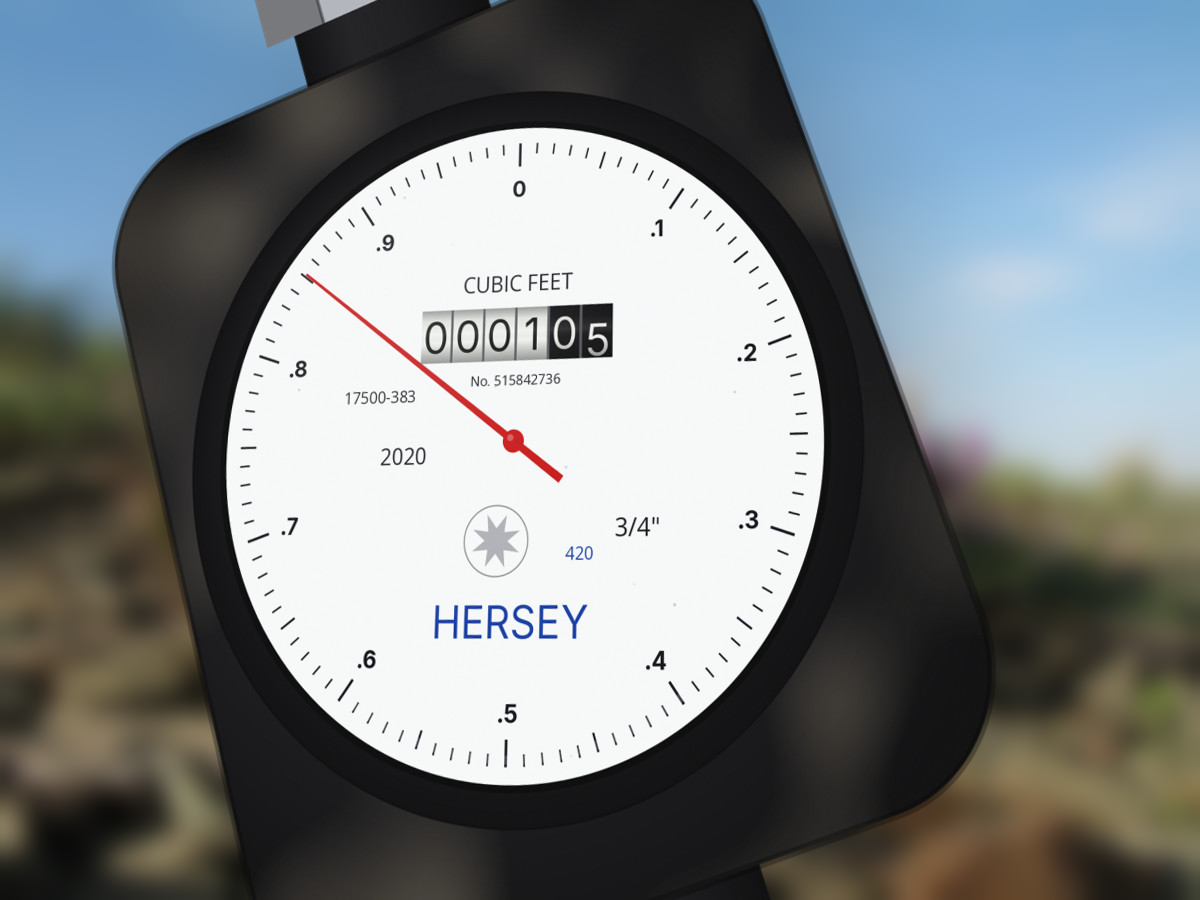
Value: ft³ 104.85
